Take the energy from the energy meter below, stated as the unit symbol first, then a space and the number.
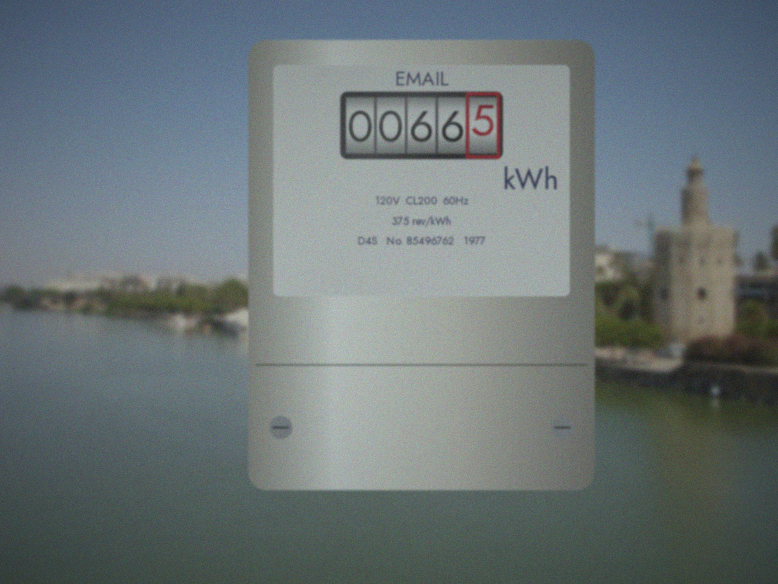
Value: kWh 66.5
